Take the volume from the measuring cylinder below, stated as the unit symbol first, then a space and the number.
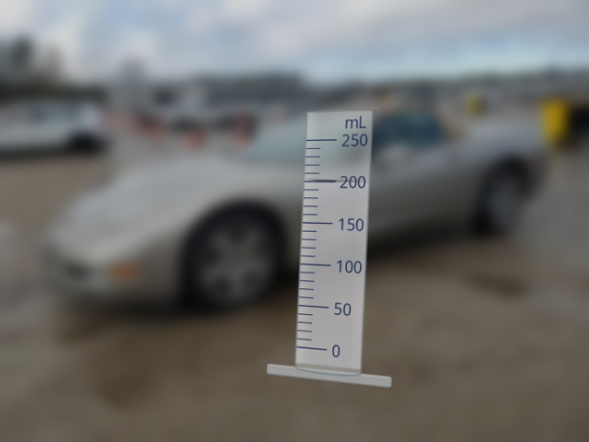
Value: mL 200
